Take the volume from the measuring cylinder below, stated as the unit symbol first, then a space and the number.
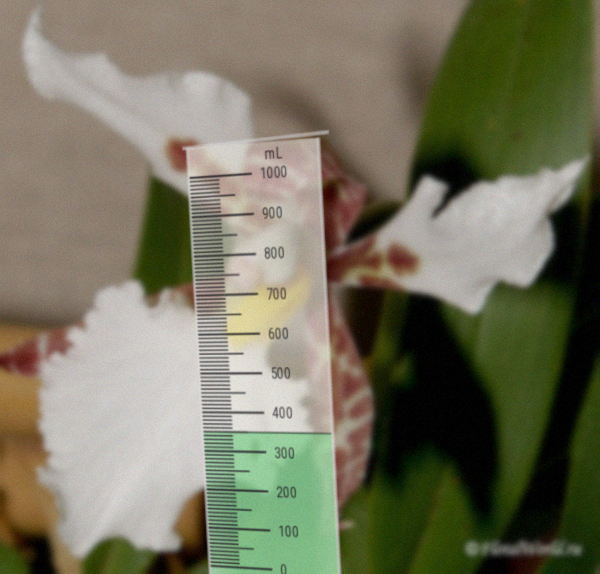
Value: mL 350
